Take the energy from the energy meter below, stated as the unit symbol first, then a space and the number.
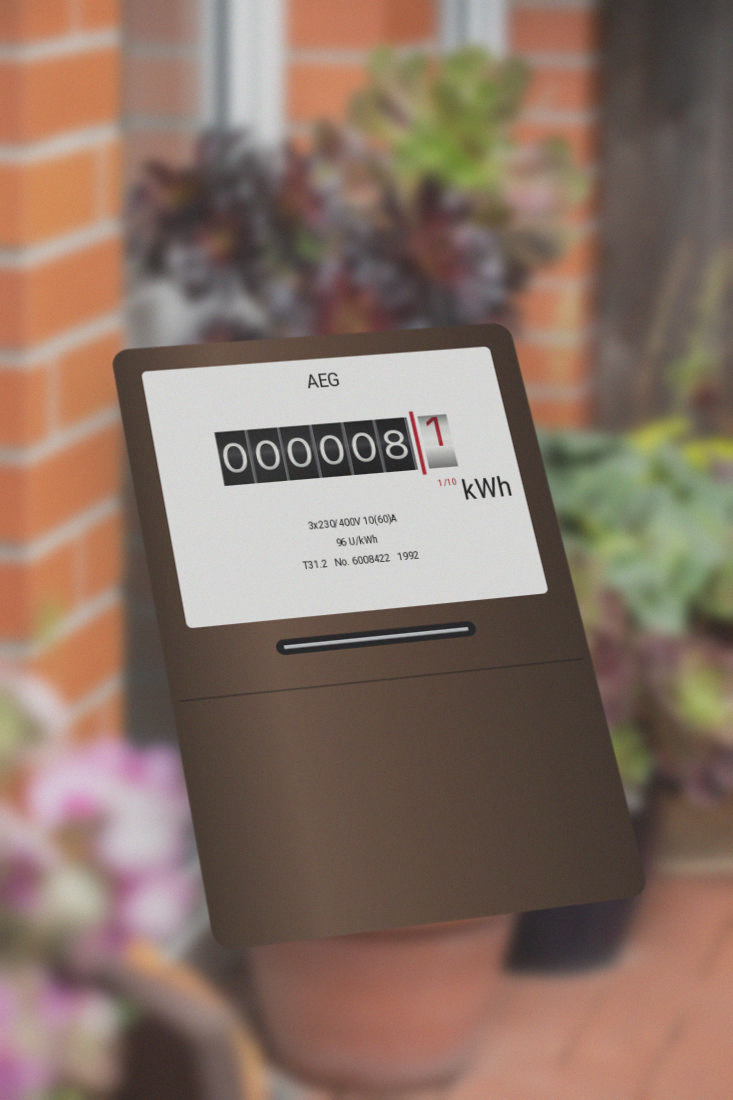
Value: kWh 8.1
